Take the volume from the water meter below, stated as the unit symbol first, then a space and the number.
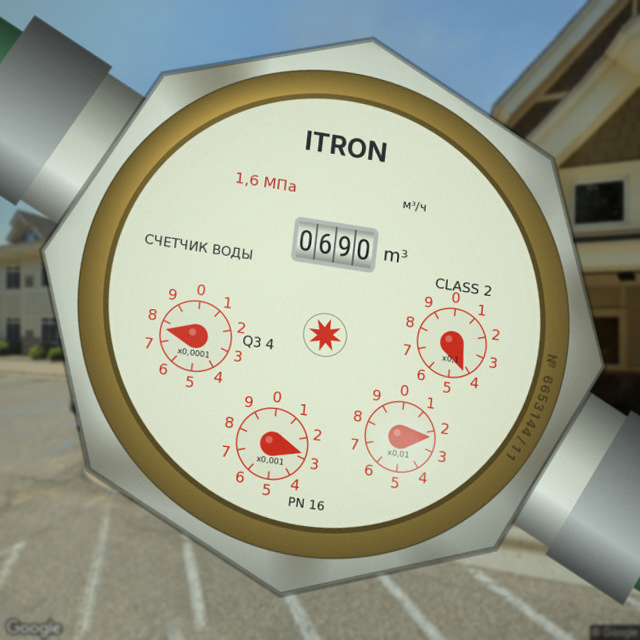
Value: m³ 690.4227
